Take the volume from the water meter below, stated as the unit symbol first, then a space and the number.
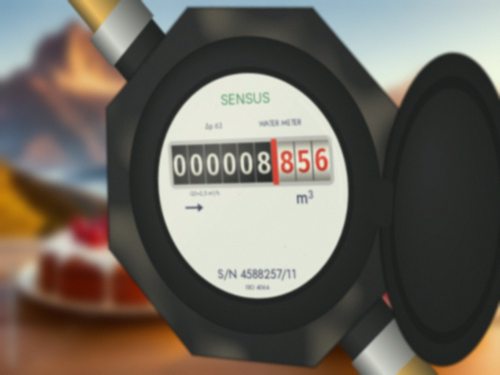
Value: m³ 8.856
